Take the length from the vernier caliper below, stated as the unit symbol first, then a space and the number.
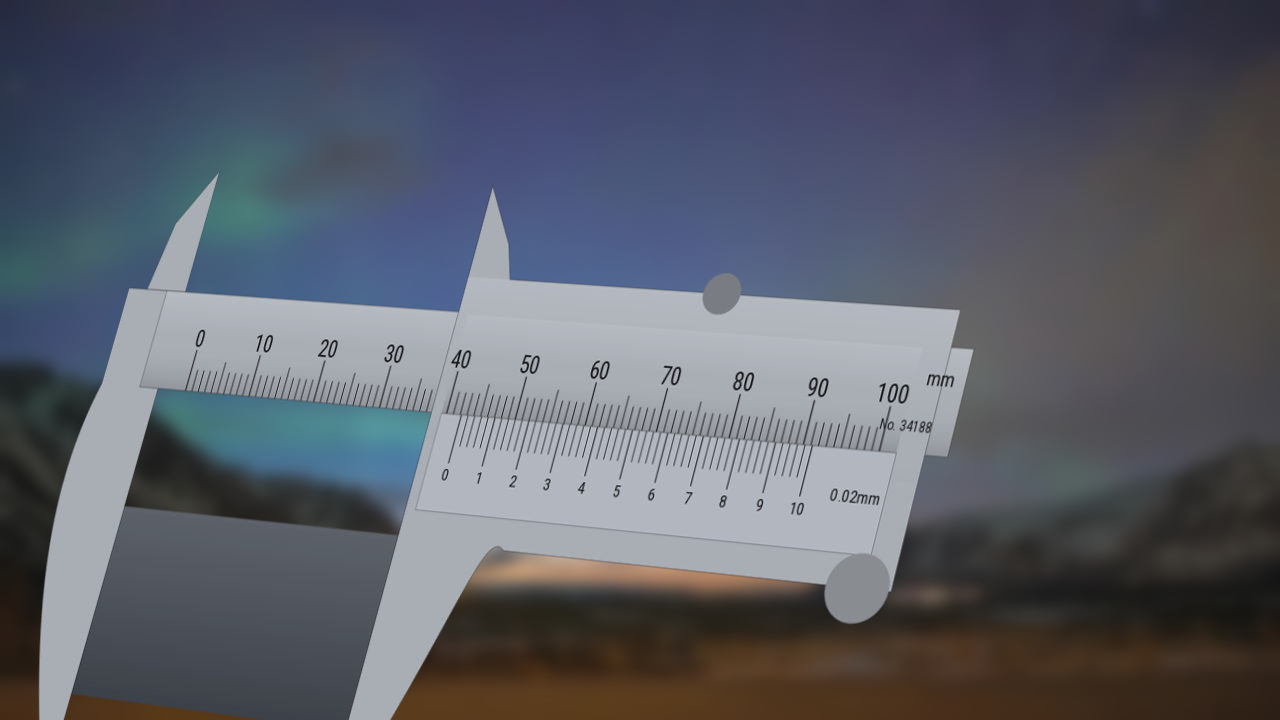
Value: mm 42.2
